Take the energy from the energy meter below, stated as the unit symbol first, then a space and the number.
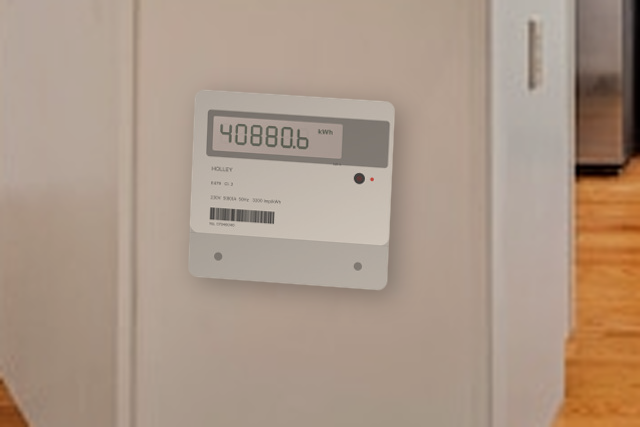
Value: kWh 40880.6
